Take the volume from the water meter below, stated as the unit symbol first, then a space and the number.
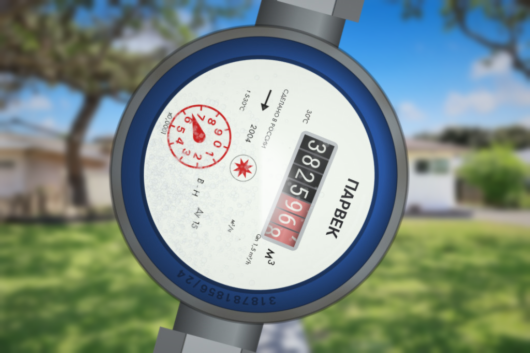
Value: m³ 3825.9676
